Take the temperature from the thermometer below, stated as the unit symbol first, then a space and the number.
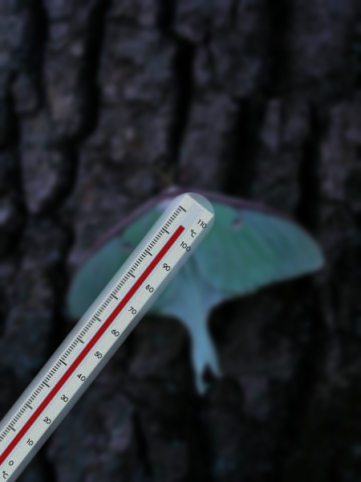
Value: °C 105
